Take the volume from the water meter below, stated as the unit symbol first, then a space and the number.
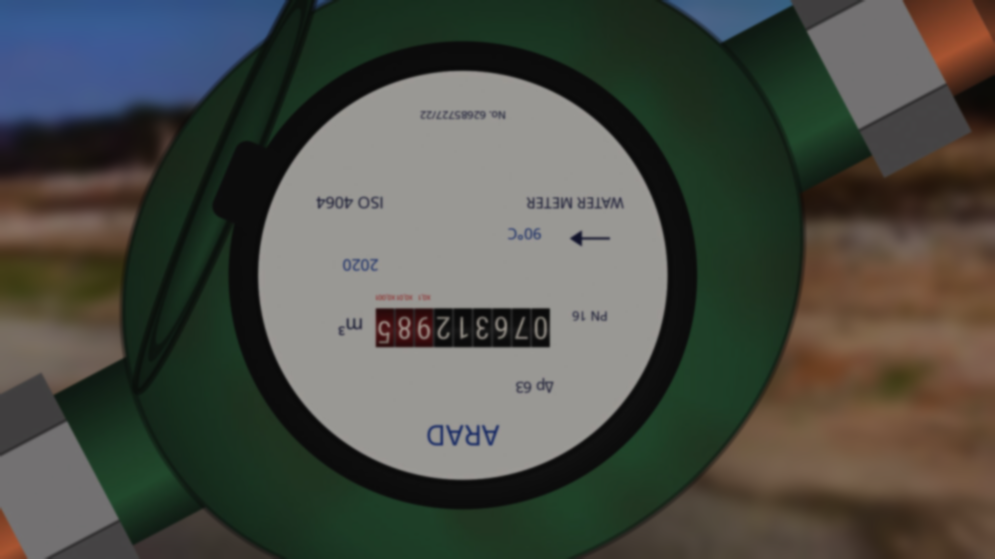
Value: m³ 76312.985
